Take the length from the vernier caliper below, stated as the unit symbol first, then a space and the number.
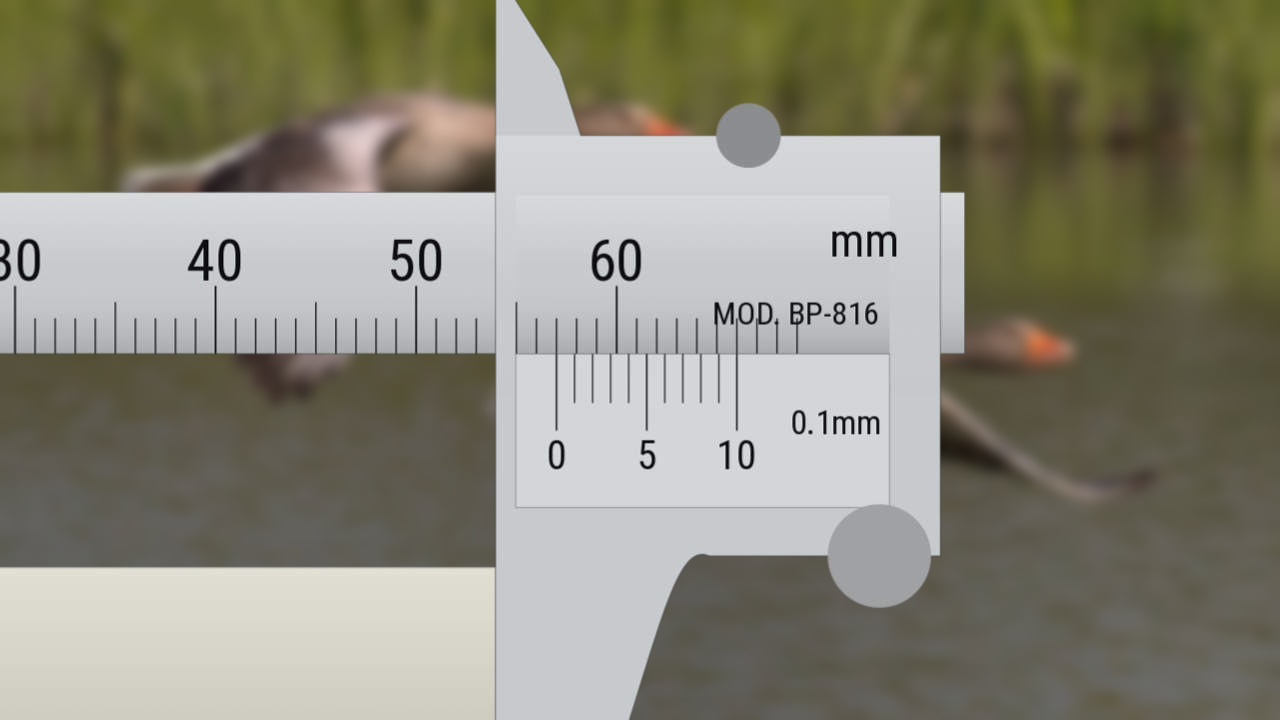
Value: mm 57.0
